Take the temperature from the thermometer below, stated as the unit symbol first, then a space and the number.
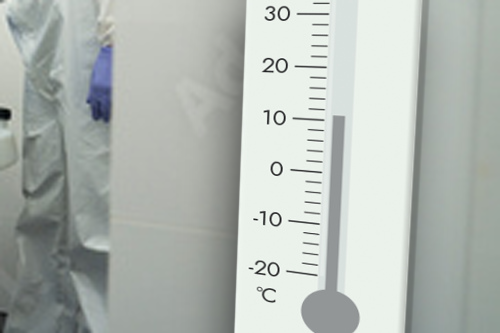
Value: °C 11
